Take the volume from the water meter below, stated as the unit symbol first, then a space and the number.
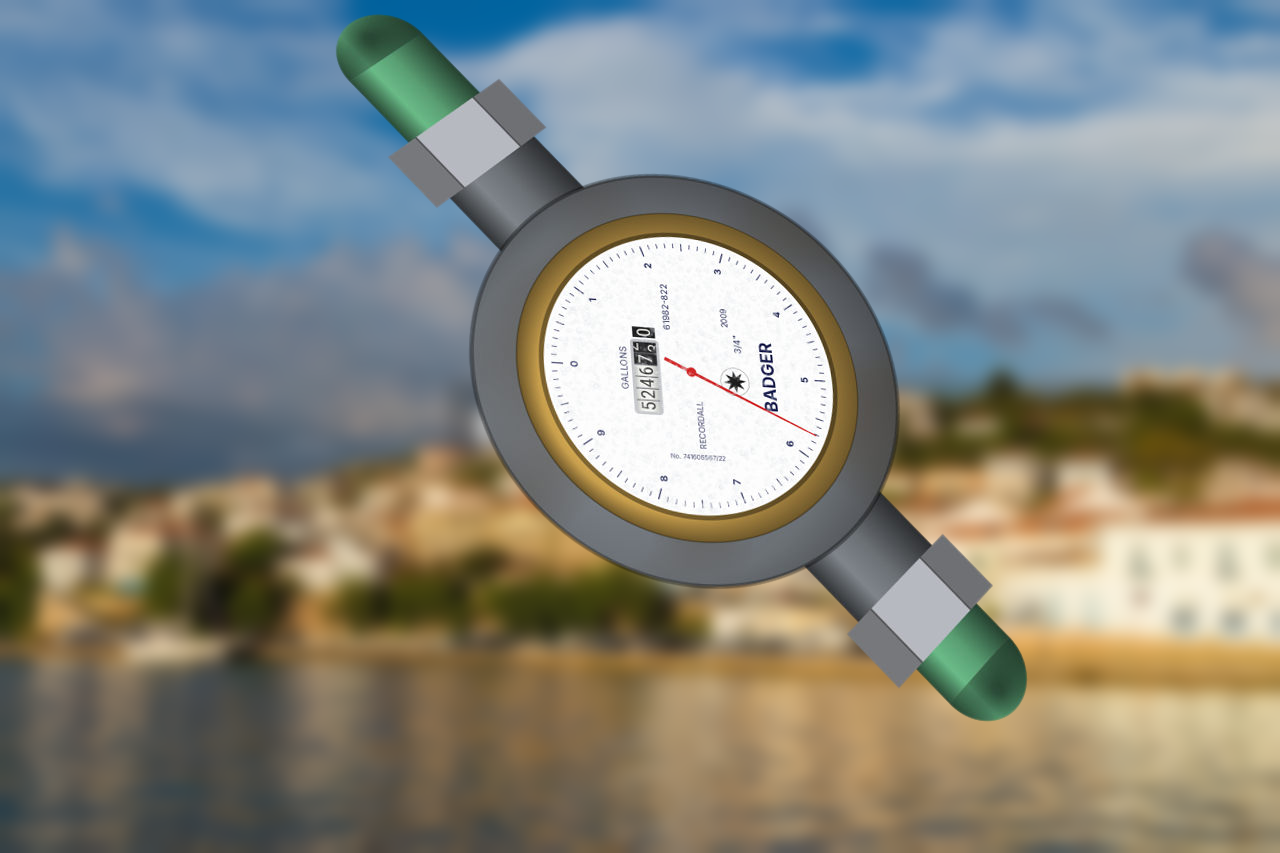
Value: gal 5246725.7
